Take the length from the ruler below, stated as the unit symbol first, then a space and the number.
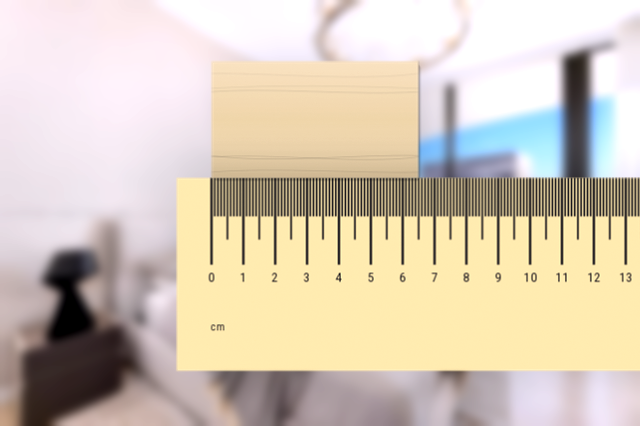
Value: cm 6.5
